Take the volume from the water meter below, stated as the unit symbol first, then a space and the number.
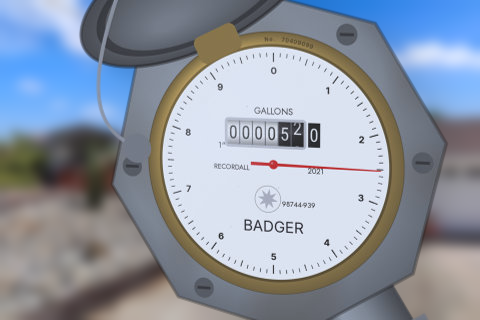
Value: gal 522.5
